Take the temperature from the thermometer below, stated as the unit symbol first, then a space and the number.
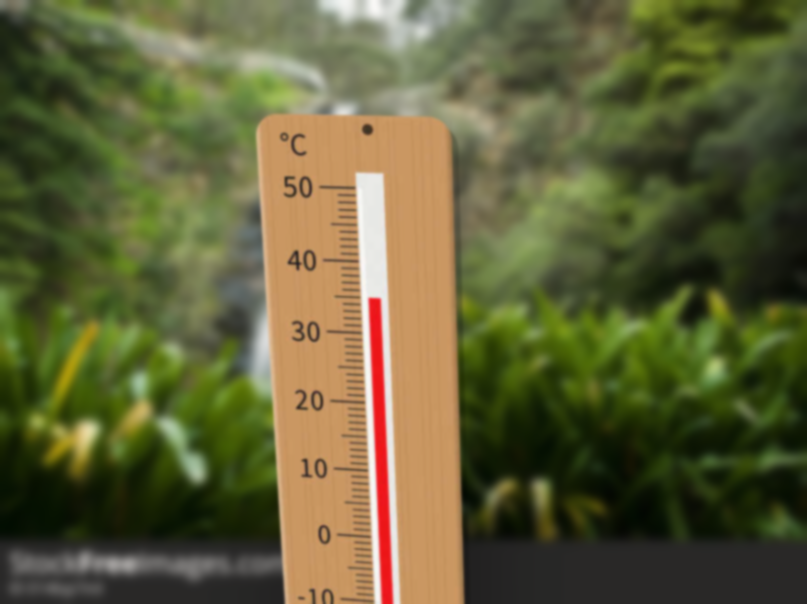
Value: °C 35
